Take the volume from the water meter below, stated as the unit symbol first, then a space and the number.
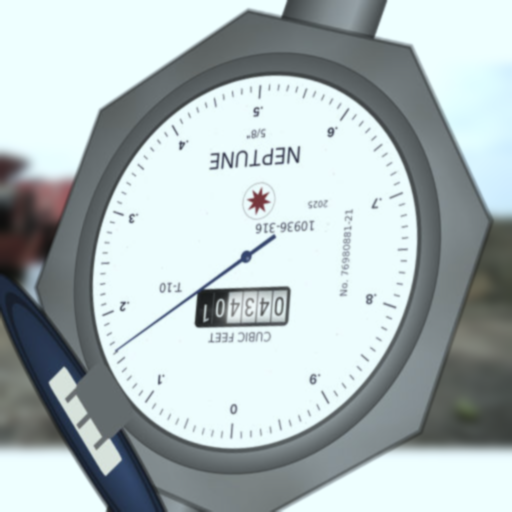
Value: ft³ 43401.16
